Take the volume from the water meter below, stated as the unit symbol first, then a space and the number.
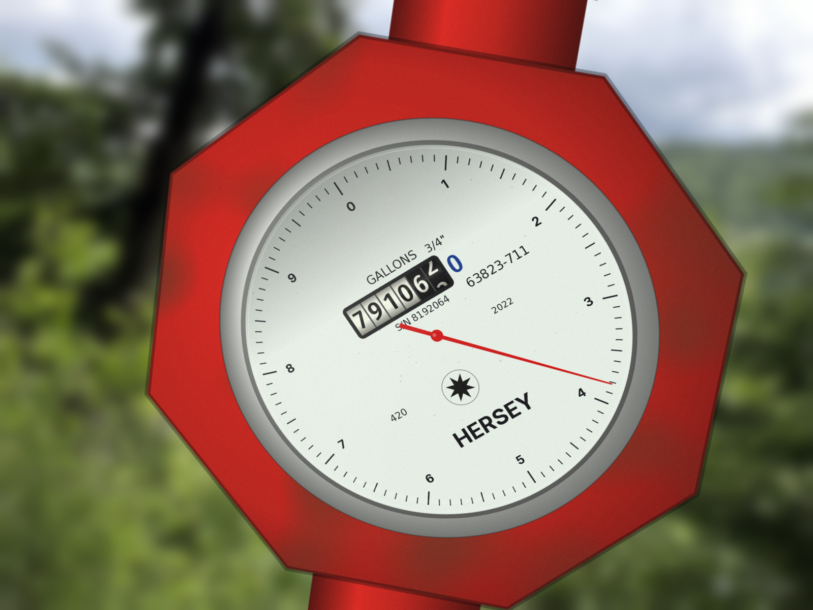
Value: gal 7910623.8
